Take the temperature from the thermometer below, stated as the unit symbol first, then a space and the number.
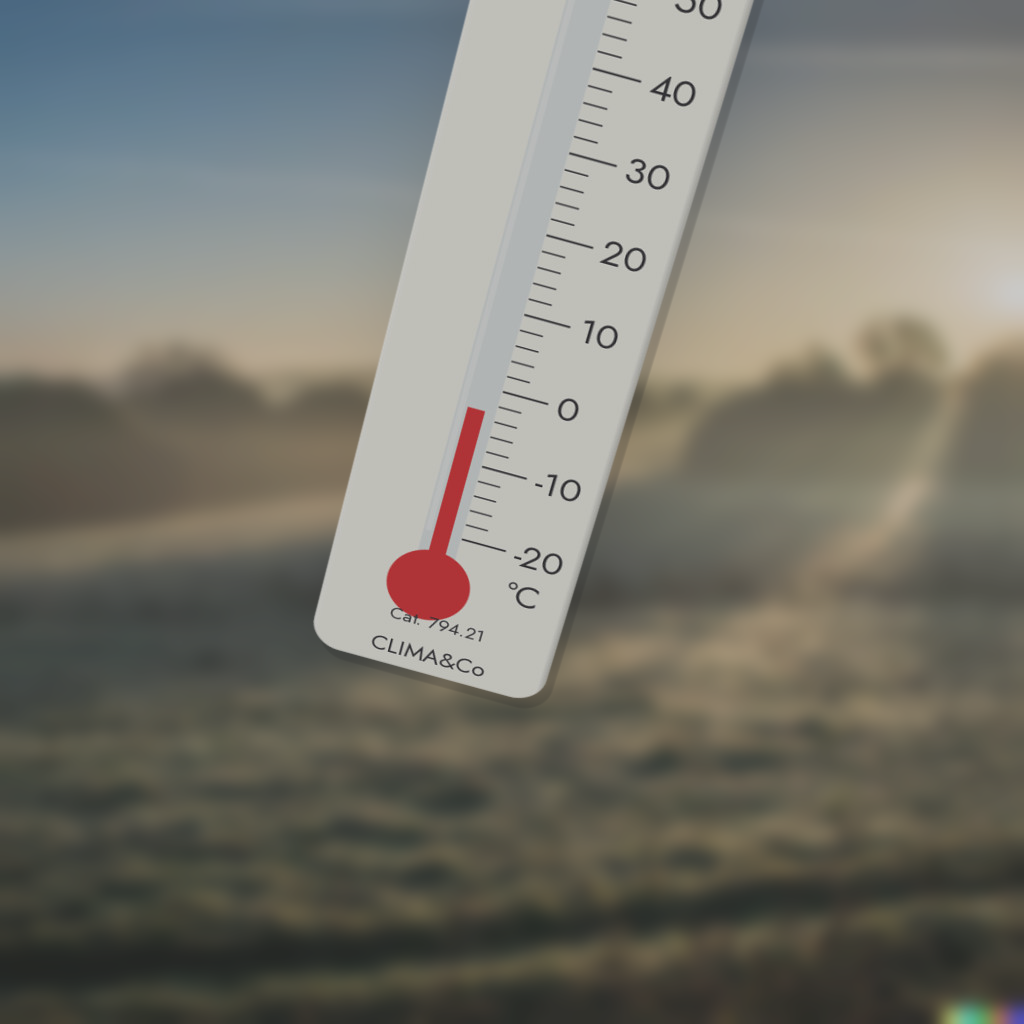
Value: °C -3
